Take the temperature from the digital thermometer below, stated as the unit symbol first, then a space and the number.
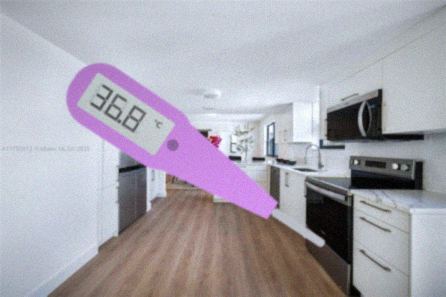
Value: °C 36.8
